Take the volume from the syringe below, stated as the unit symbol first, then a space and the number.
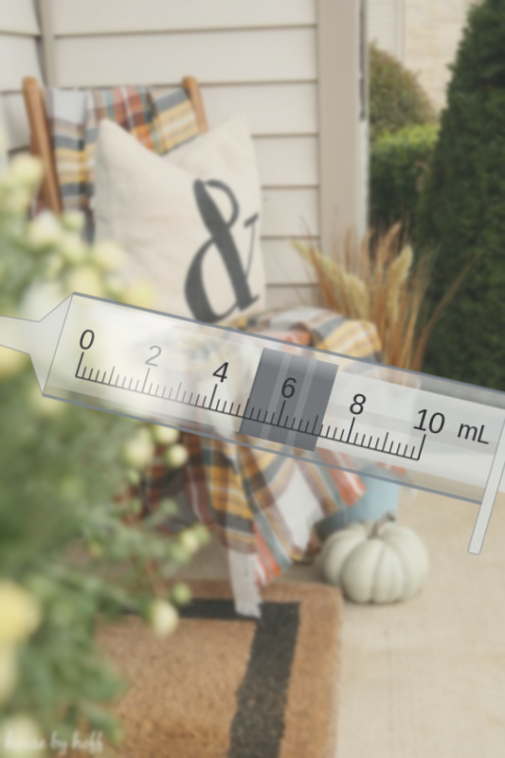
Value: mL 5
